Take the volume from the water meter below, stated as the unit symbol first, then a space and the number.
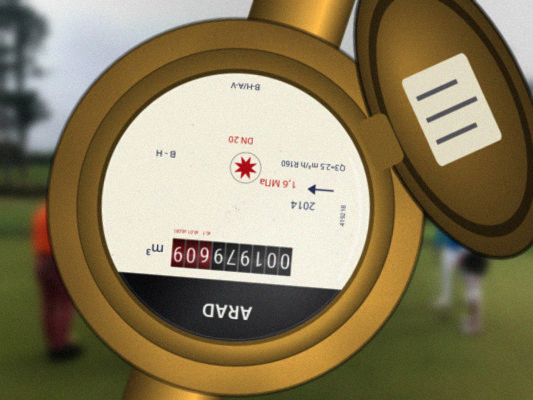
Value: m³ 1979.609
